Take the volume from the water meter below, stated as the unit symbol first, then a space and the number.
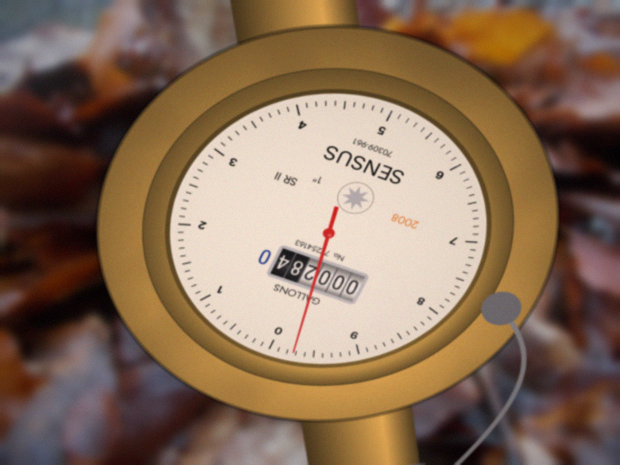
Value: gal 2839.7
